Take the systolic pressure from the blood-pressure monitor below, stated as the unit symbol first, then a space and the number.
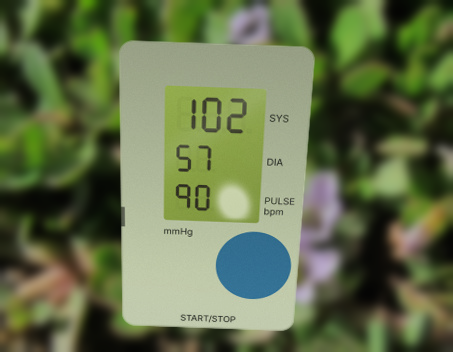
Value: mmHg 102
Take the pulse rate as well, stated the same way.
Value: bpm 90
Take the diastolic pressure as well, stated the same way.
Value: mmHg 57
